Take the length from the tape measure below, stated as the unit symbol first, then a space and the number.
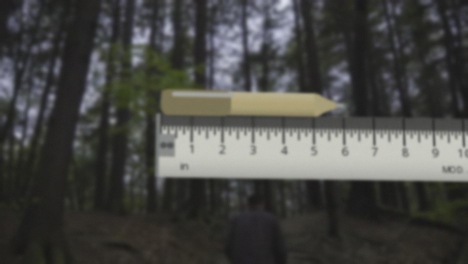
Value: in 6
